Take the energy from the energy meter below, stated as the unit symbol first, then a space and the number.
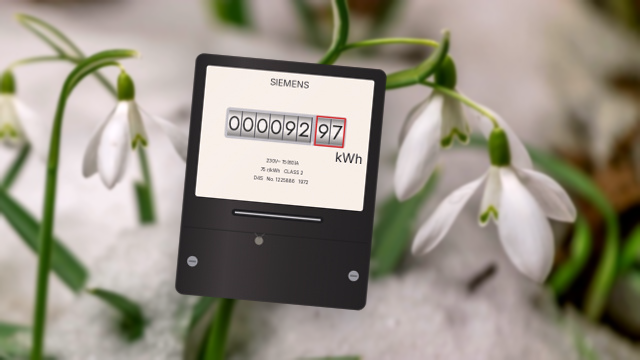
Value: kWh 92.97
